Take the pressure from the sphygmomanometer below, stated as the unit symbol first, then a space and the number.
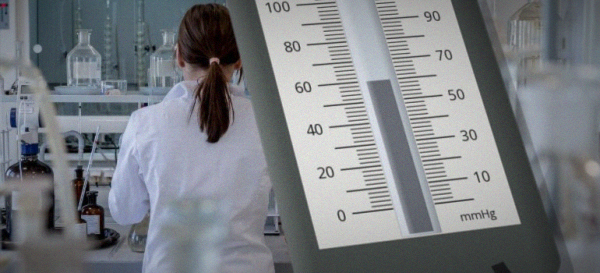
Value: mmHg 60
